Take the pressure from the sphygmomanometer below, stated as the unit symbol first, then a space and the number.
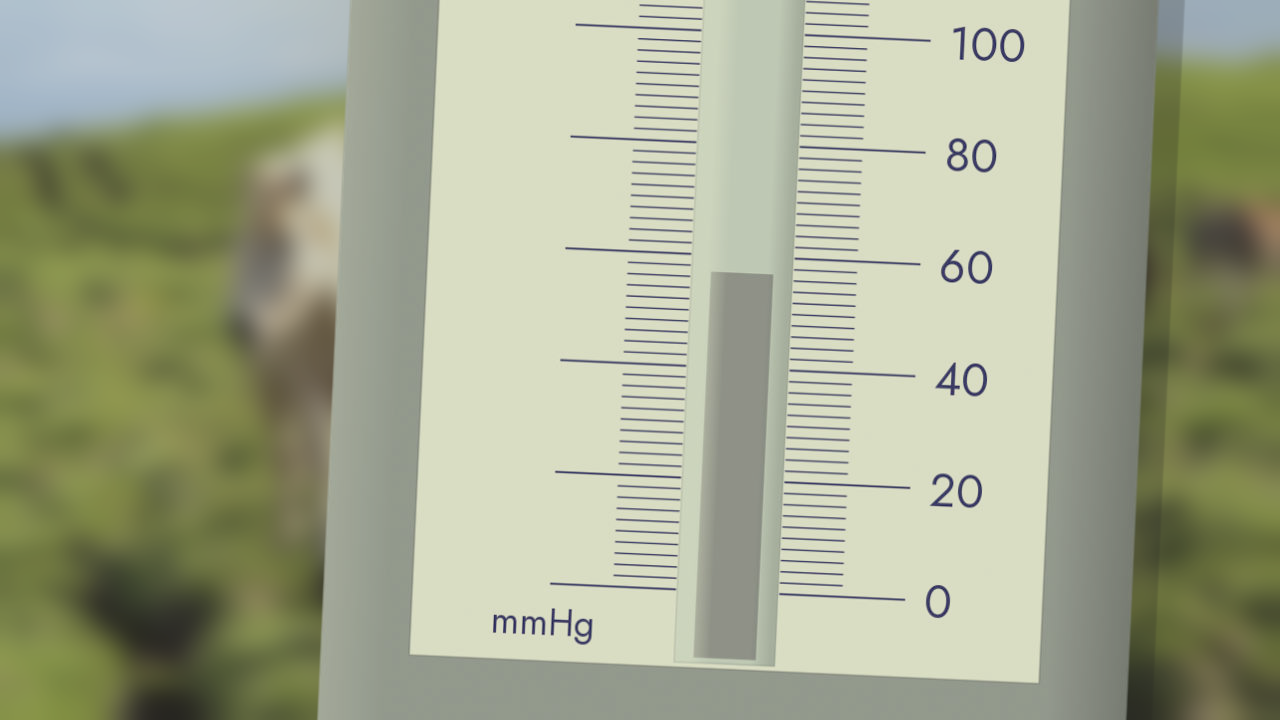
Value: mmHg 57
